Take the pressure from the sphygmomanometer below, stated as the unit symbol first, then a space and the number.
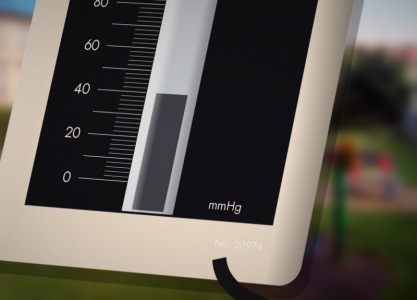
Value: mmHg 40
